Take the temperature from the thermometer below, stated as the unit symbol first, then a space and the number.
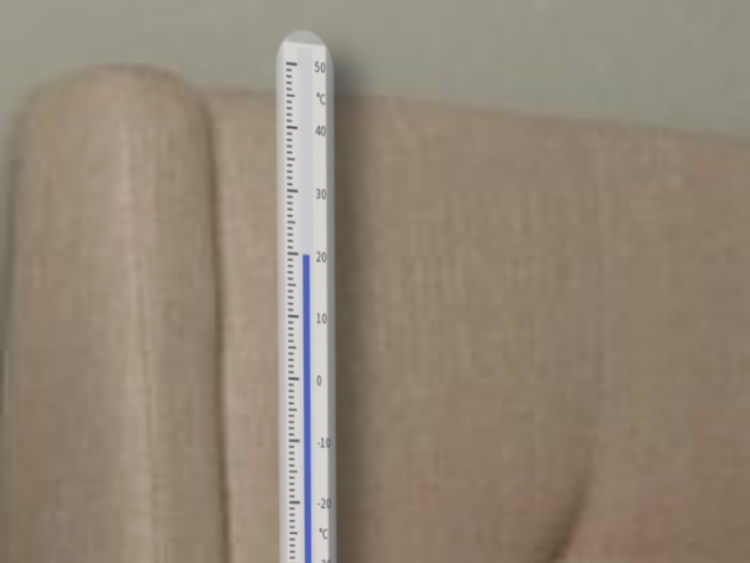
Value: °C 20
